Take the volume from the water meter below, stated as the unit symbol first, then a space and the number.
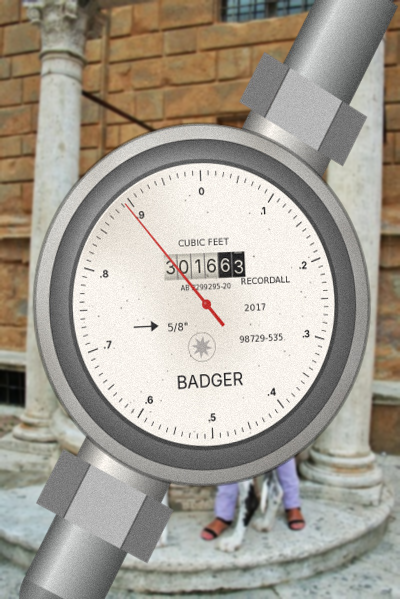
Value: ft³ 301662.89
